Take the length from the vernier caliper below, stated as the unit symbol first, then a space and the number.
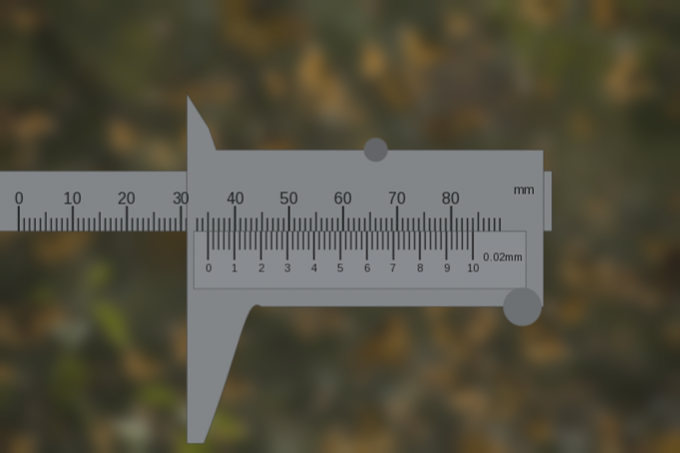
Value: mm 35.0
